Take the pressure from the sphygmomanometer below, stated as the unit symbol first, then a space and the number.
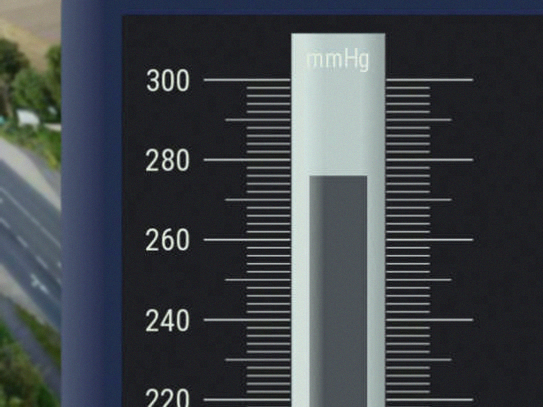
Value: mmHg 276
